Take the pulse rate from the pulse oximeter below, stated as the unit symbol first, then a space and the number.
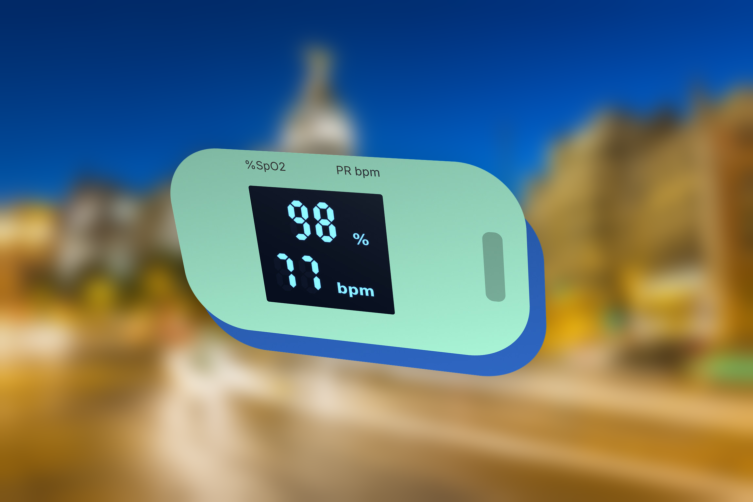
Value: bpm 77
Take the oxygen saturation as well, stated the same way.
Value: % 98
